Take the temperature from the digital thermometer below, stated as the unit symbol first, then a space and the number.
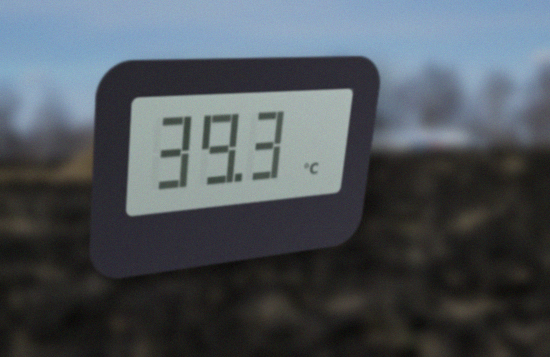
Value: °C 39.3
